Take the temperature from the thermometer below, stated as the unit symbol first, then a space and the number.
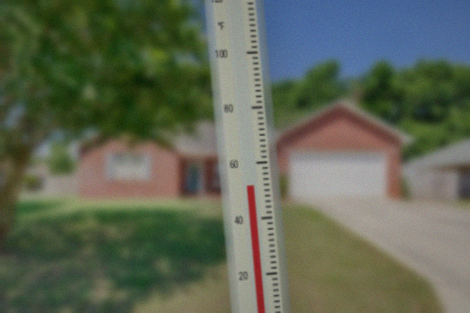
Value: °F 52
